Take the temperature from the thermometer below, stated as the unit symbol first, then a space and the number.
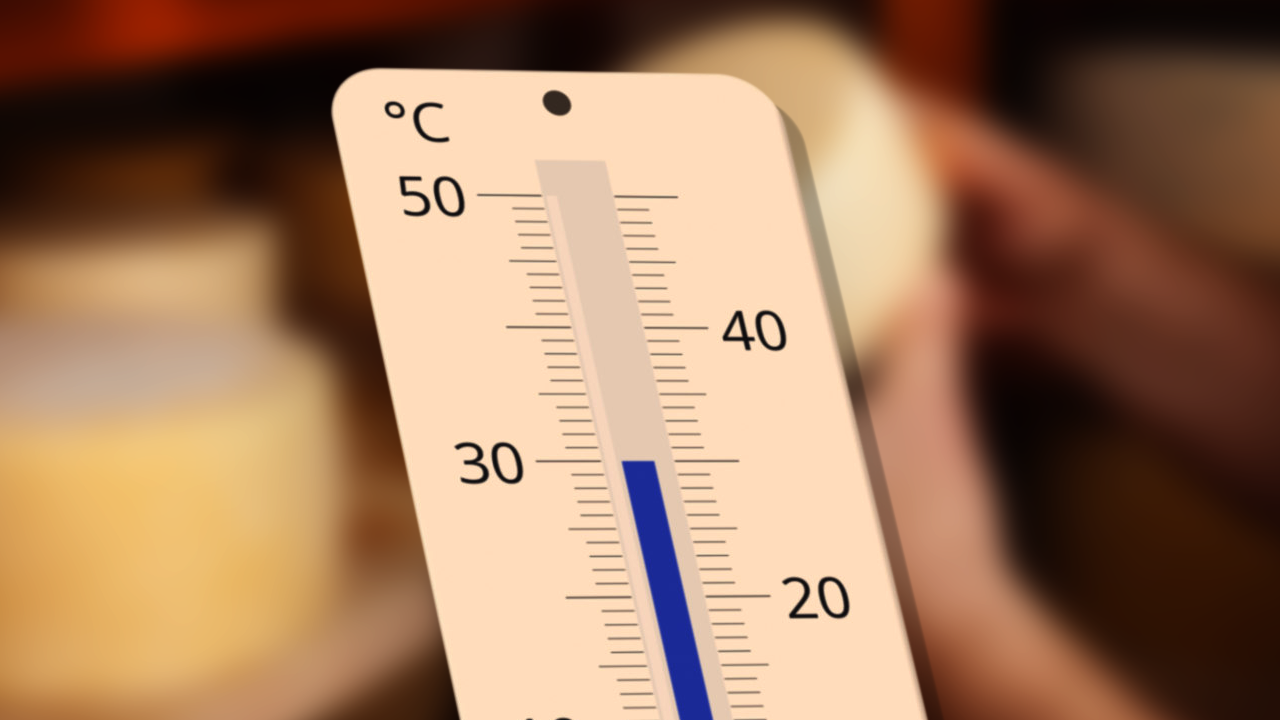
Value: °C 30
